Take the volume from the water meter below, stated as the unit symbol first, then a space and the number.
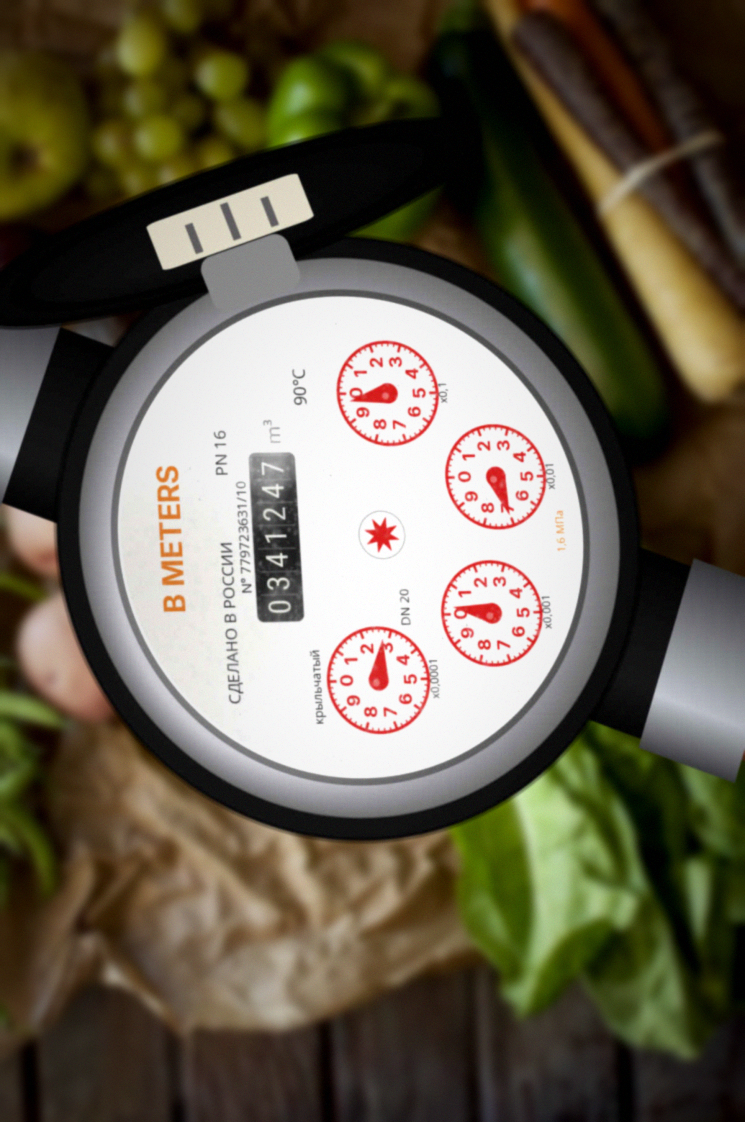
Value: m³ 341246.9702
